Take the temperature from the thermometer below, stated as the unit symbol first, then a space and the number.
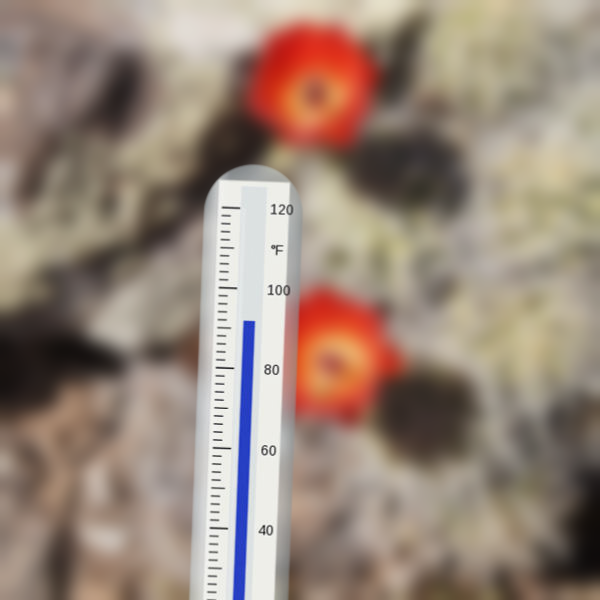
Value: °F 92
